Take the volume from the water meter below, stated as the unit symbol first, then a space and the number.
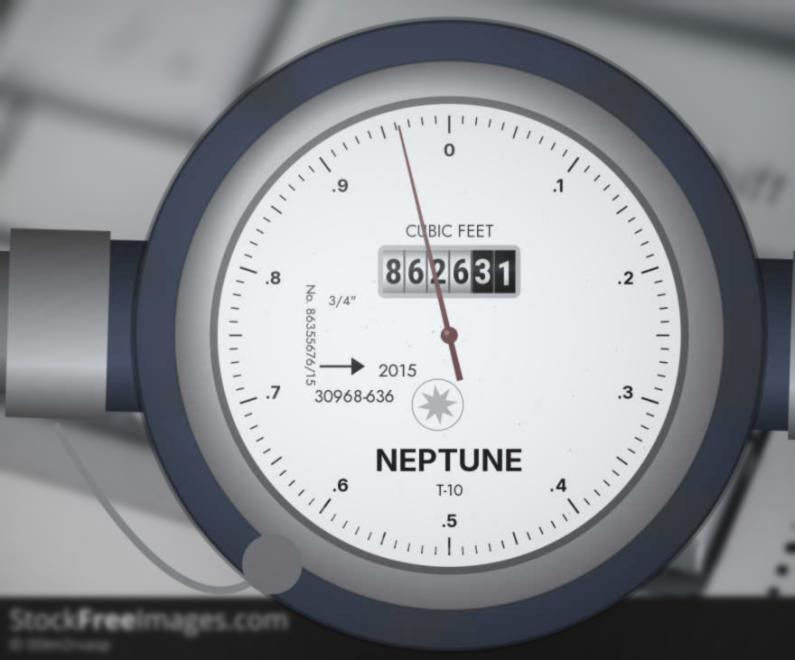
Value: ft³ 862630.96
